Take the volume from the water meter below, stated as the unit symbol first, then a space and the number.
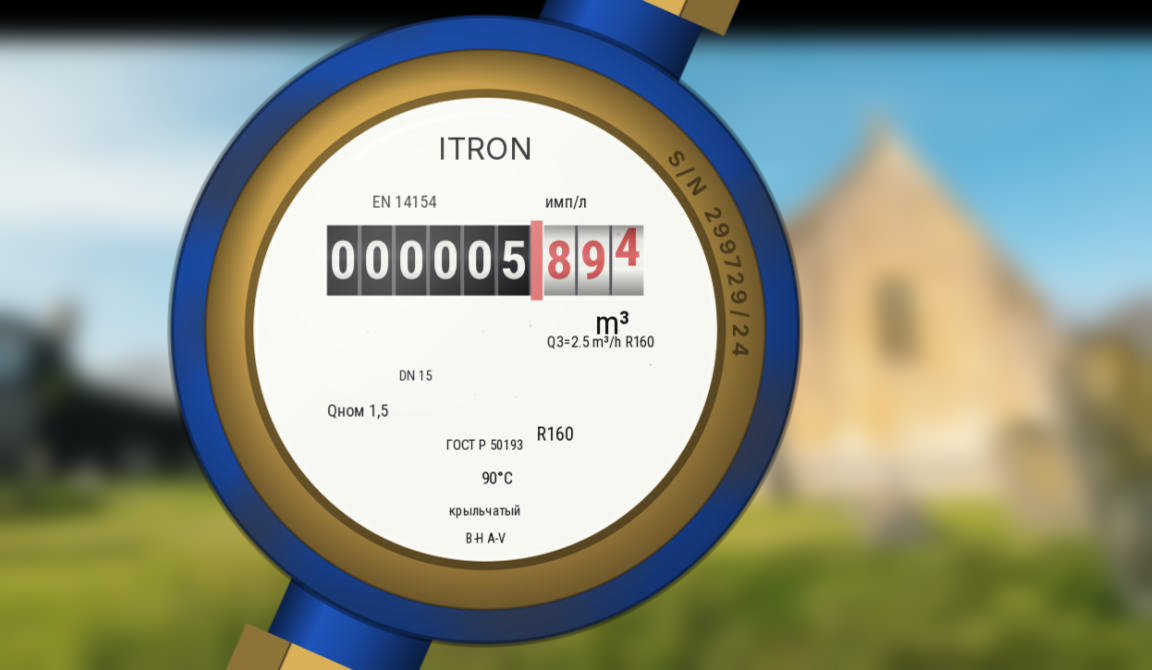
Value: m³ 5.894
